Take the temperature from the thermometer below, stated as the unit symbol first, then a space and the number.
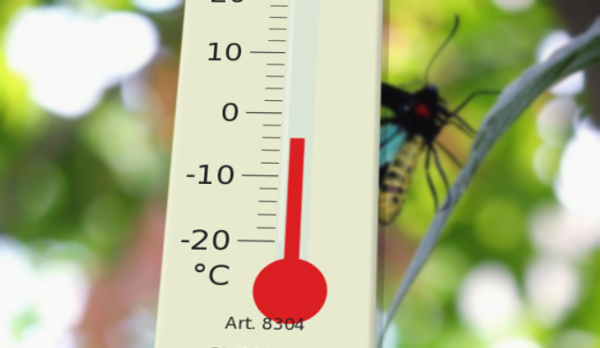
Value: °C -4
